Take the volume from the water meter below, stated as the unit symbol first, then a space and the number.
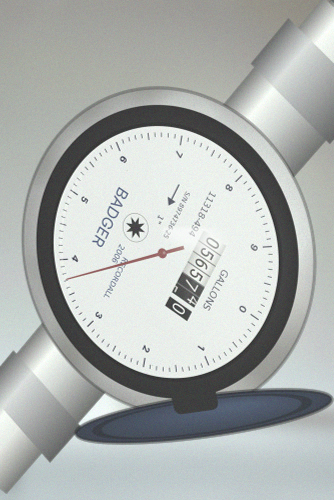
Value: gal 565743.7
